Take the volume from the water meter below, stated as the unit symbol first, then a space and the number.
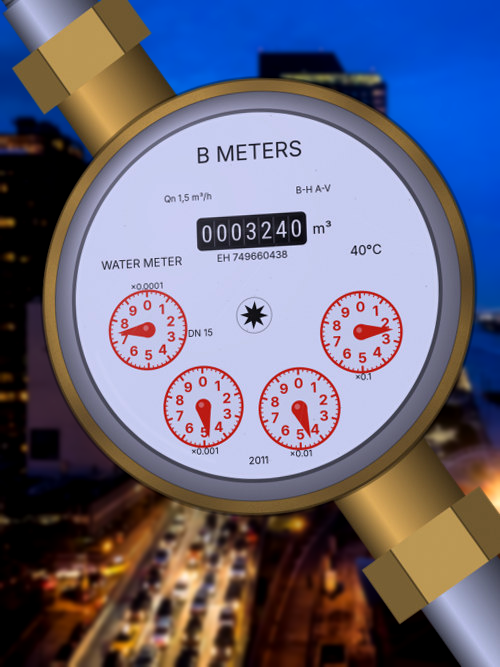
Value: m³ 3240.2447
